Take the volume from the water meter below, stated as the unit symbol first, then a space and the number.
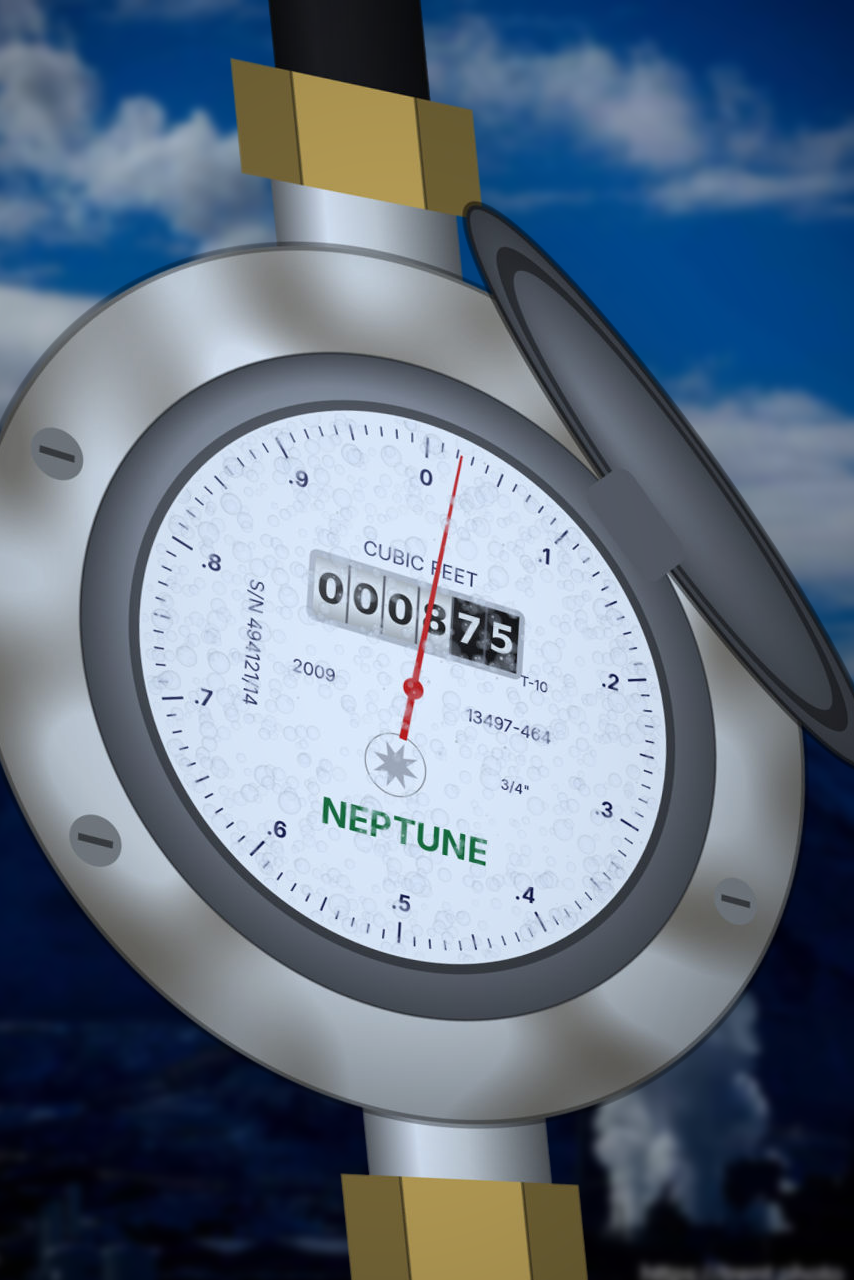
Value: ft³ 875.02
